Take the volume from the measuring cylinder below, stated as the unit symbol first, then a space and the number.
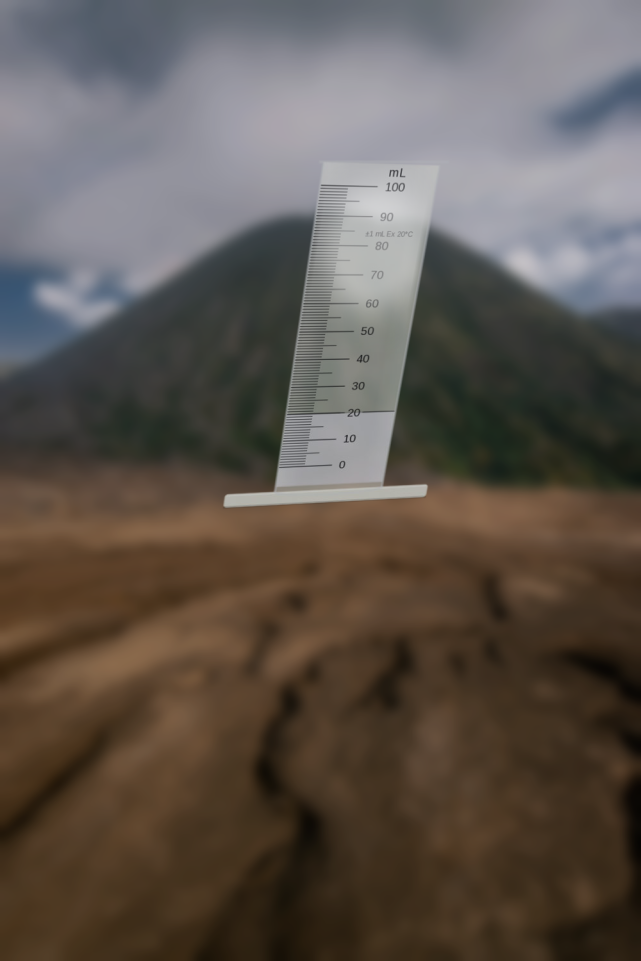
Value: mL 20
